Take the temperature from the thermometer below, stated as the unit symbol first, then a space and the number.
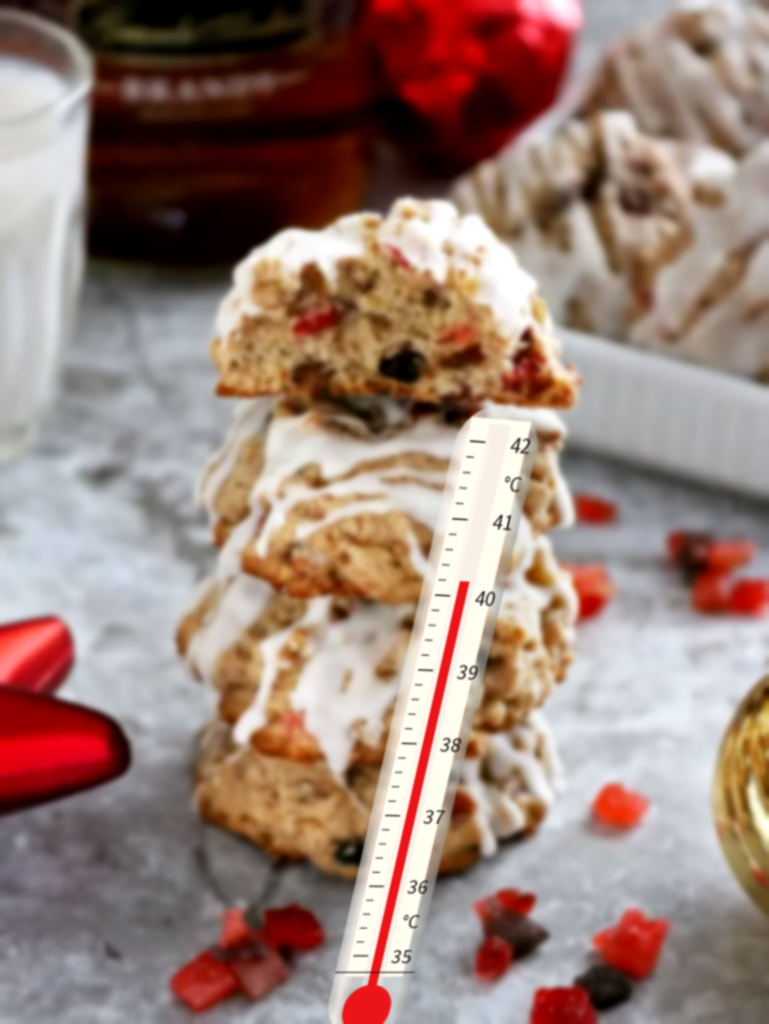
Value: °C 40.2
